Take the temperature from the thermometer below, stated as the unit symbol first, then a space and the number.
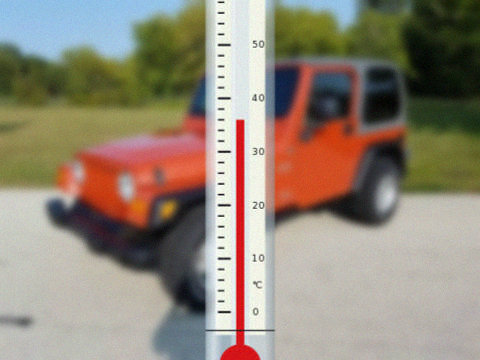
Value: °C 36
